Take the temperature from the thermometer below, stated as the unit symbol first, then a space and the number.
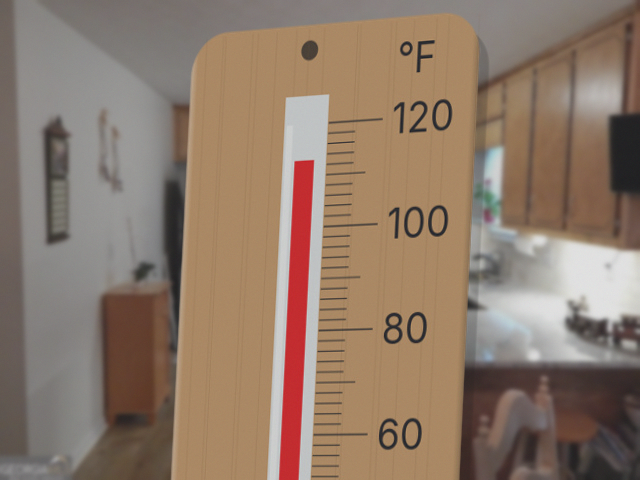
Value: °F 113
